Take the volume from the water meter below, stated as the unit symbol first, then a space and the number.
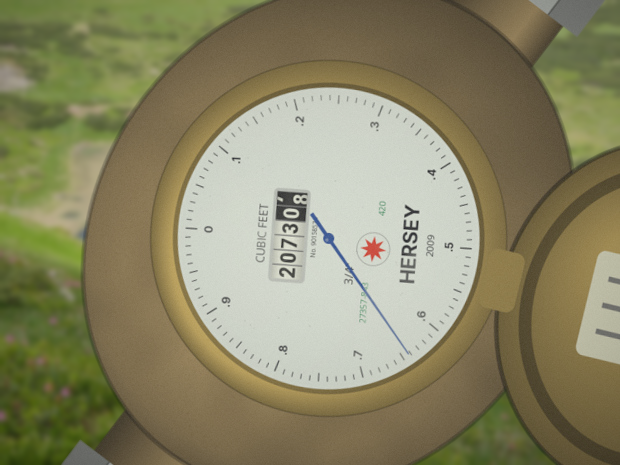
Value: ft³ 207307.64
